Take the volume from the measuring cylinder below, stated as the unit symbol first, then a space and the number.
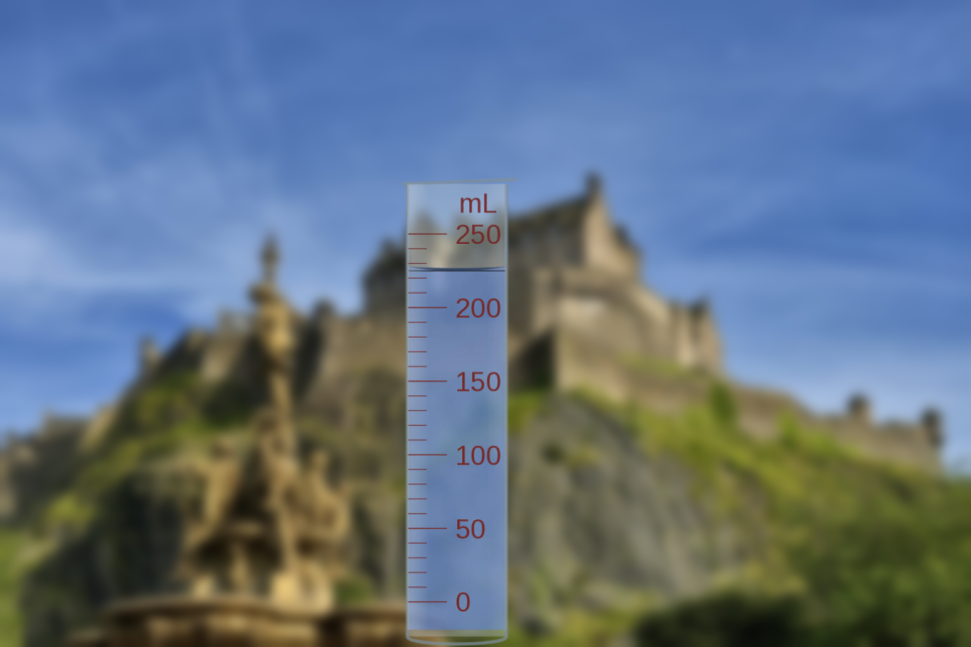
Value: mL 225
